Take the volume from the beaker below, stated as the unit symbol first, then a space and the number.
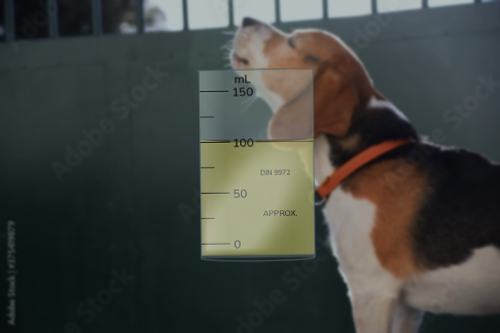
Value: mL 100
